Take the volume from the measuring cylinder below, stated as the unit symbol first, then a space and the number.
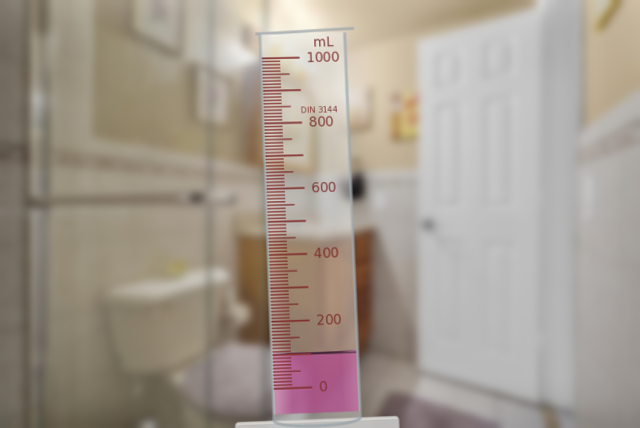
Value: mL 100
